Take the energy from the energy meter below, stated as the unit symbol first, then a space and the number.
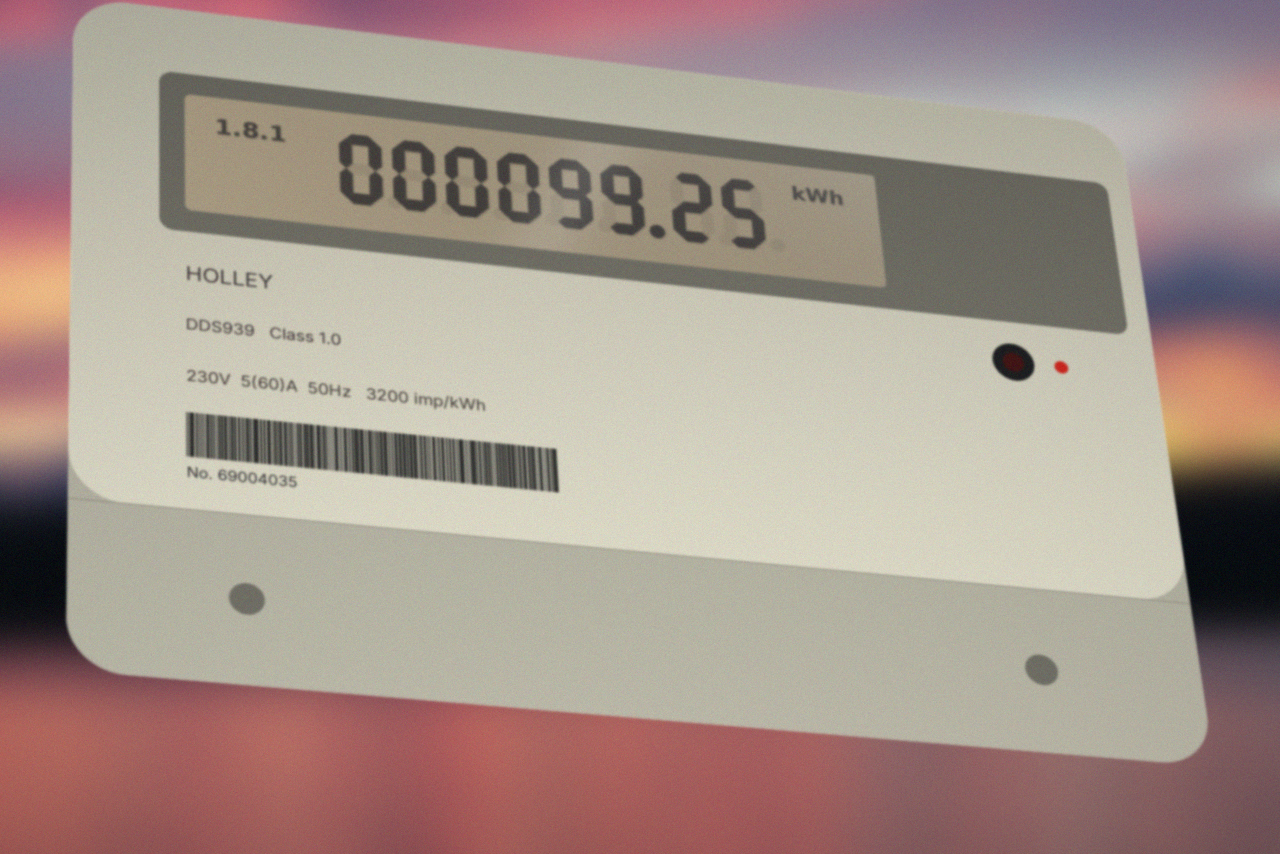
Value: kWh 99.25
